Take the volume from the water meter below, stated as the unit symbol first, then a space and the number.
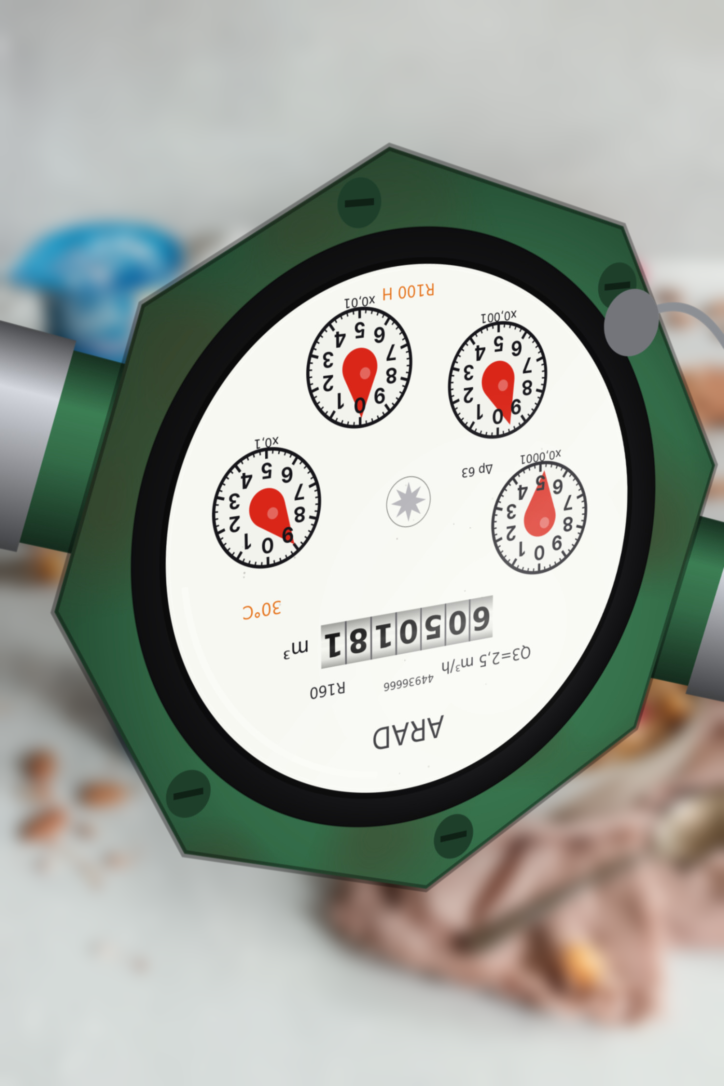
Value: m³ 6050181.8995
